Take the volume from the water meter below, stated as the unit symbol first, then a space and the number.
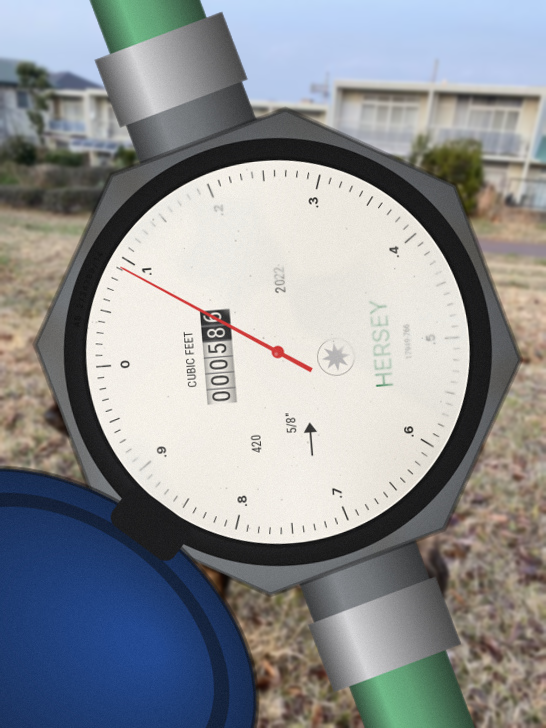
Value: ft³ 586.09
